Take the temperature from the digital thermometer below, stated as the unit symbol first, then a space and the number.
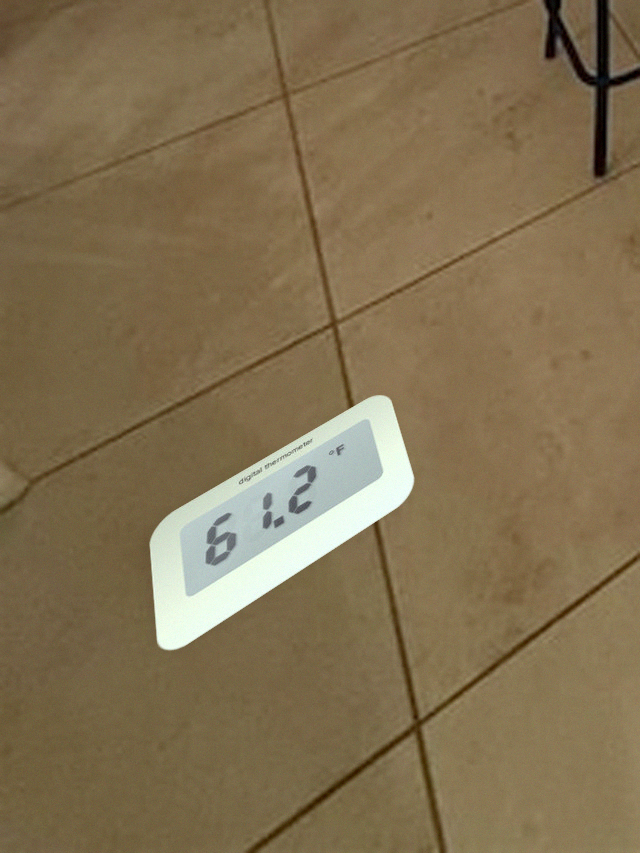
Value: °F 61.2
